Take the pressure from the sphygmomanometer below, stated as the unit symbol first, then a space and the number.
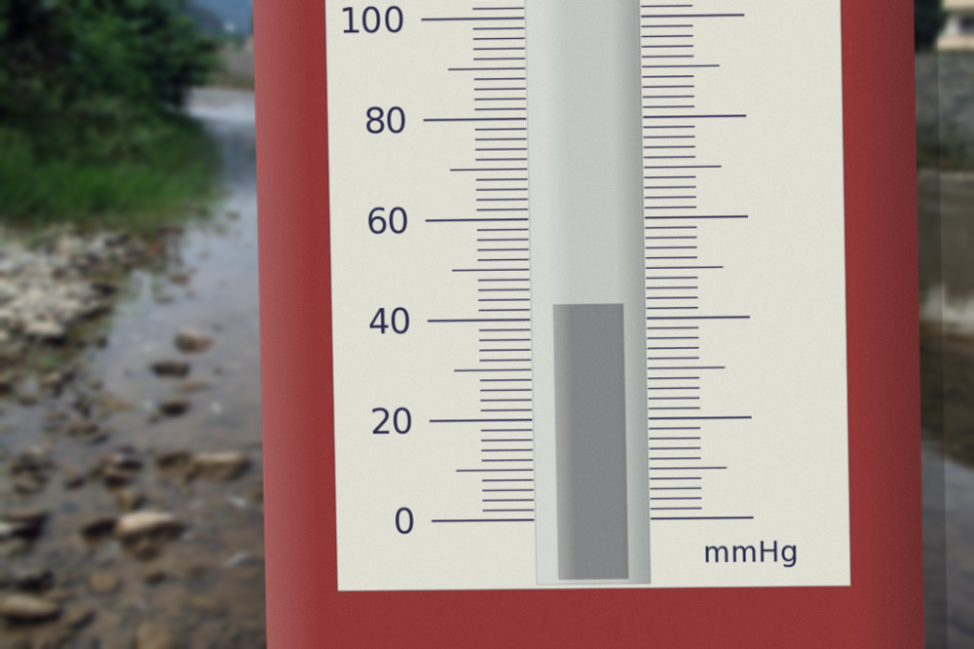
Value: mmHg 43
